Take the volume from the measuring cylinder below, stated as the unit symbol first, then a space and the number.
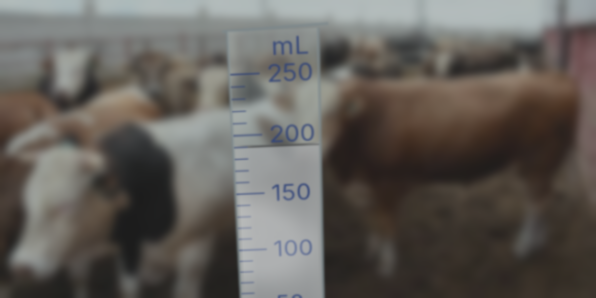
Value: mL 190
